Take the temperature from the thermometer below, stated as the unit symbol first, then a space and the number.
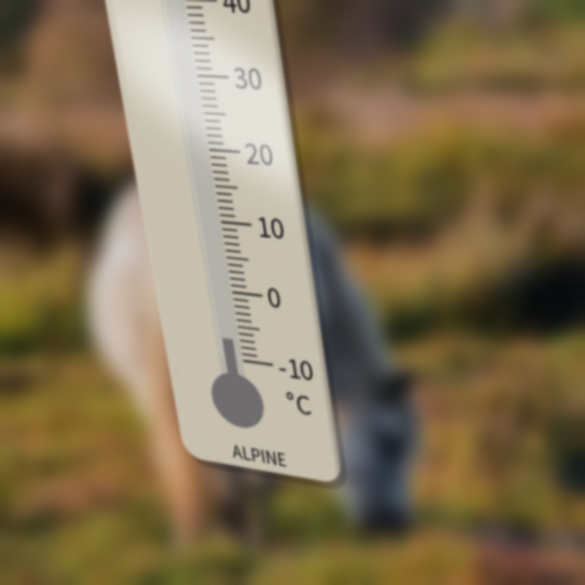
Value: °C -7
